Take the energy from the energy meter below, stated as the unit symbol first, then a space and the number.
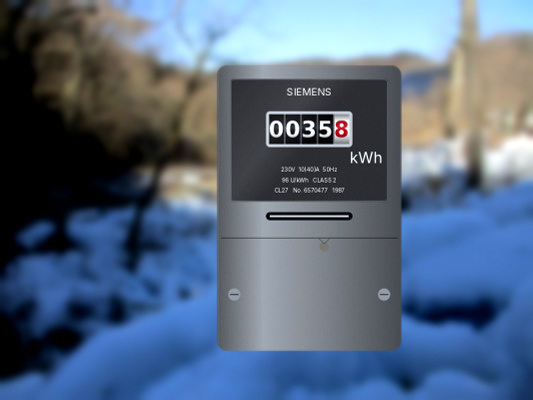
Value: kWh 35.8
